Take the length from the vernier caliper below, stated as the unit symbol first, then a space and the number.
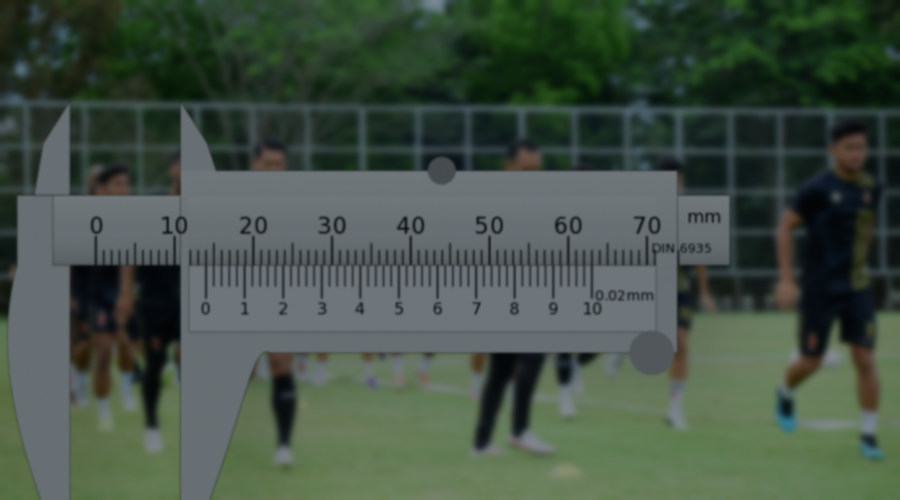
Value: mm 14.0
